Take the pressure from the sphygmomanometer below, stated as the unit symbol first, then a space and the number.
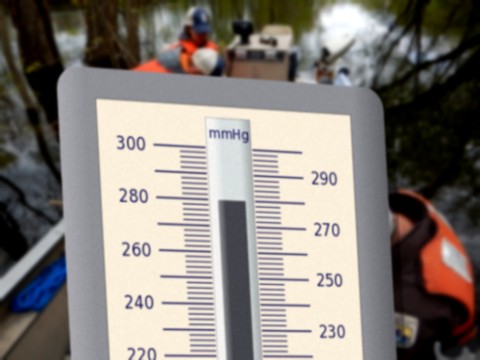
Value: mmHg 280
